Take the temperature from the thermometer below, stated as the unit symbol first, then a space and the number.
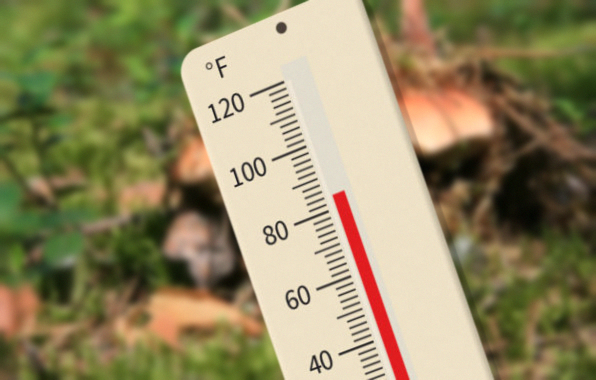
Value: °F 84
